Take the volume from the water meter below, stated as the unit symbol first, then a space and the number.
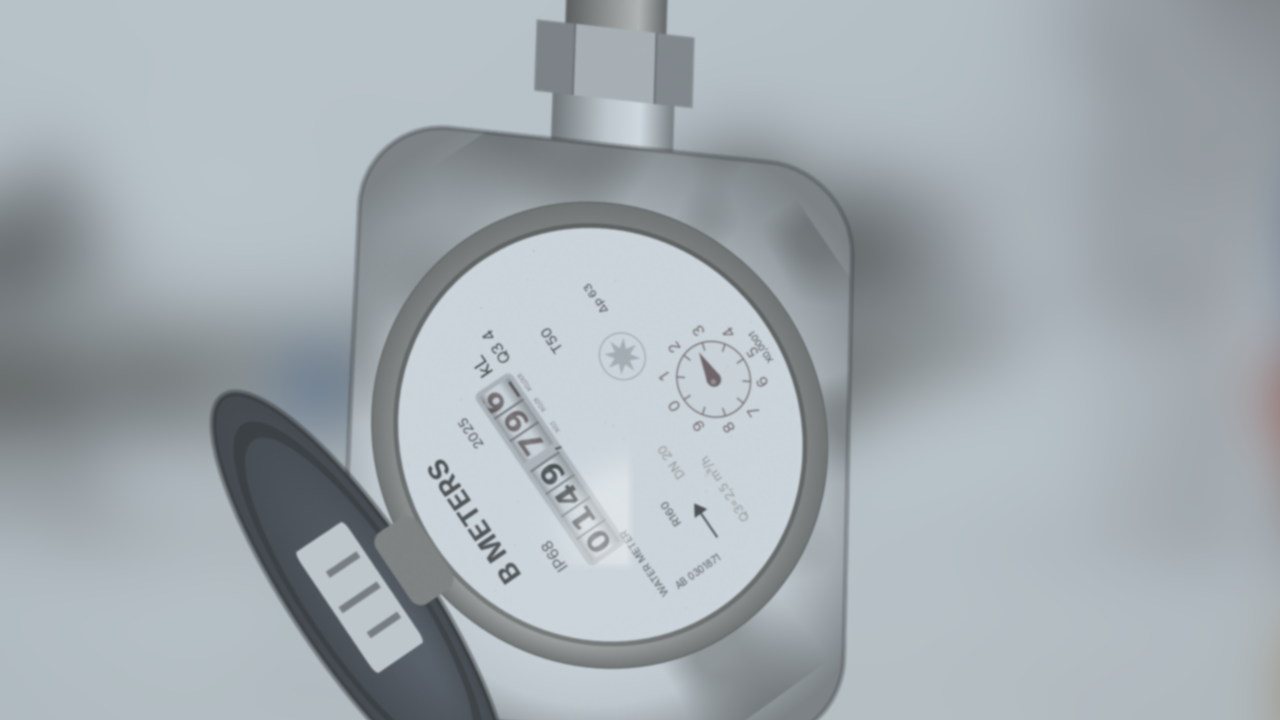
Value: kL 149.7962
